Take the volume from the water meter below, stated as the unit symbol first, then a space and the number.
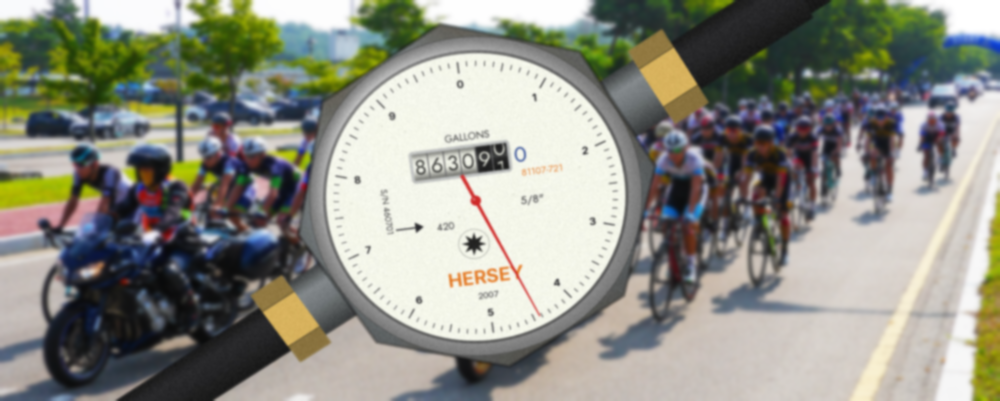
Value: gal 8630904.4
